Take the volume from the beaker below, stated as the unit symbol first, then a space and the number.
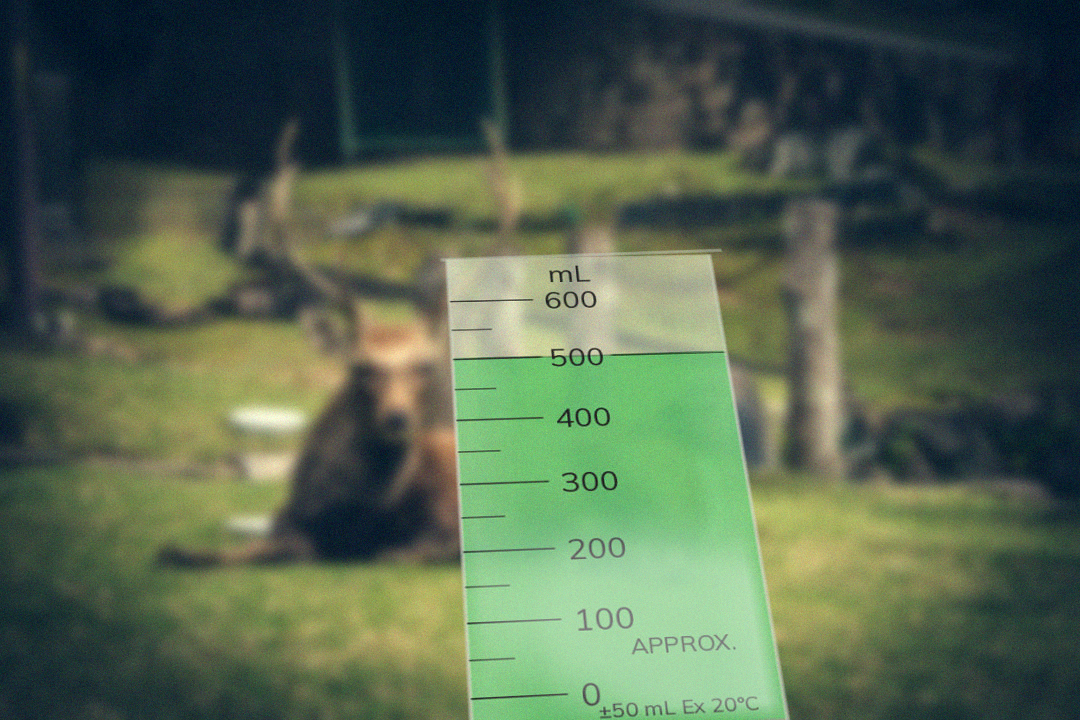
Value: mL 500
